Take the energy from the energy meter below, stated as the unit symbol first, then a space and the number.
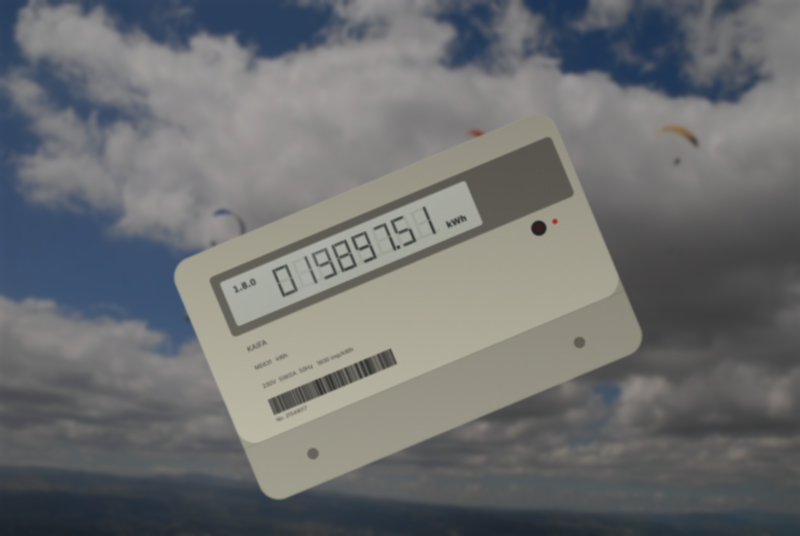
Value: kWh 19897.51
